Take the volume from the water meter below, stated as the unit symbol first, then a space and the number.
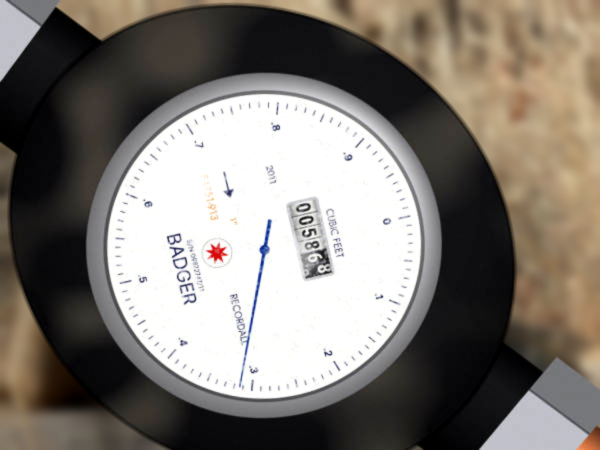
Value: ft³ 5868.31
